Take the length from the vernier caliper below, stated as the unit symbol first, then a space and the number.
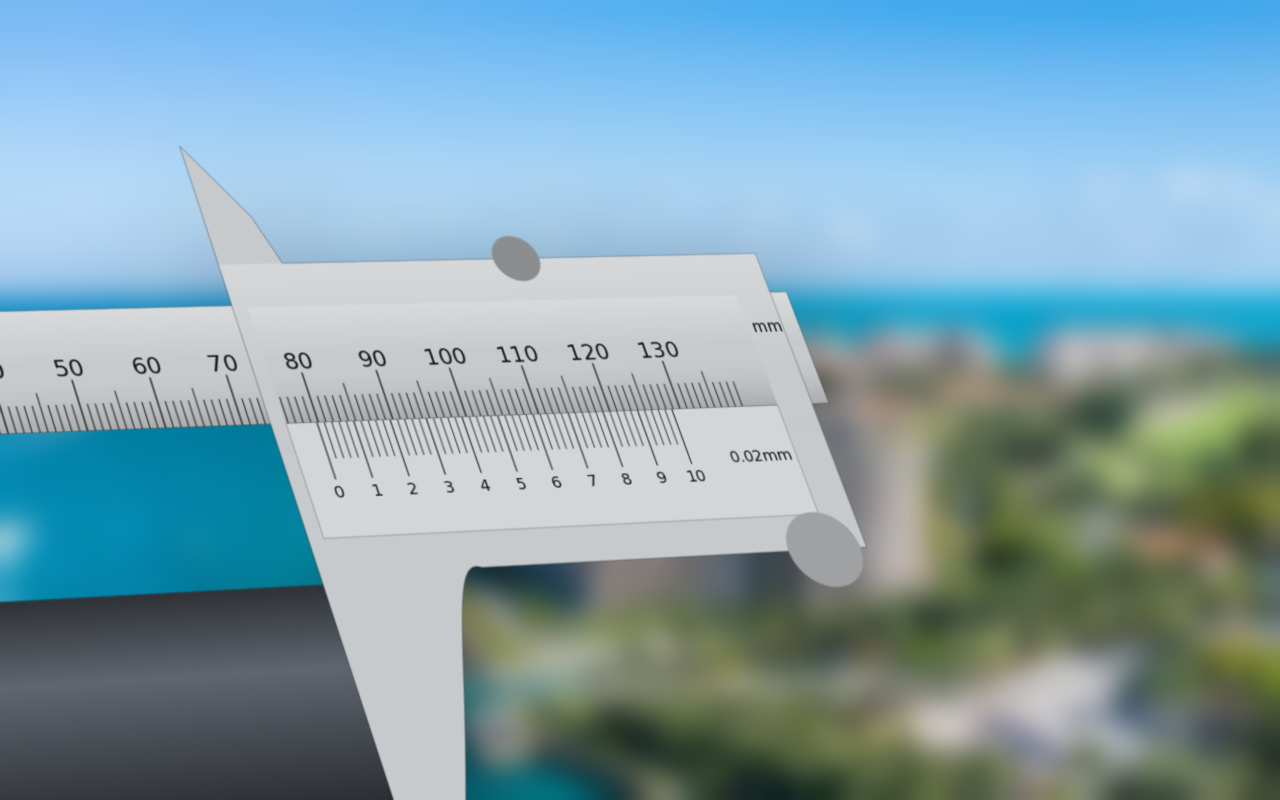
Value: mm 79.8
